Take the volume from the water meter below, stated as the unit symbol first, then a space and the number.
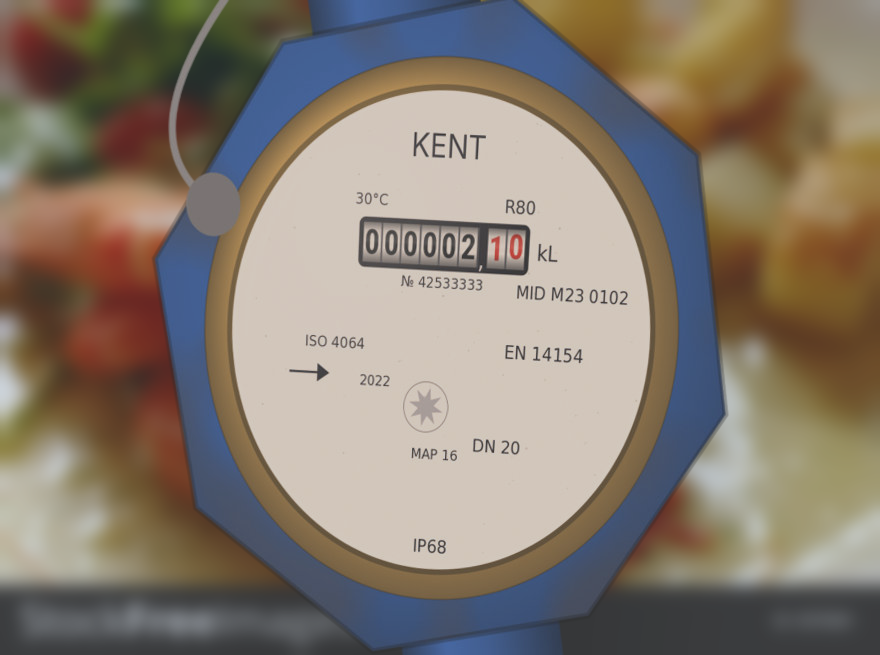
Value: kL 2.10
